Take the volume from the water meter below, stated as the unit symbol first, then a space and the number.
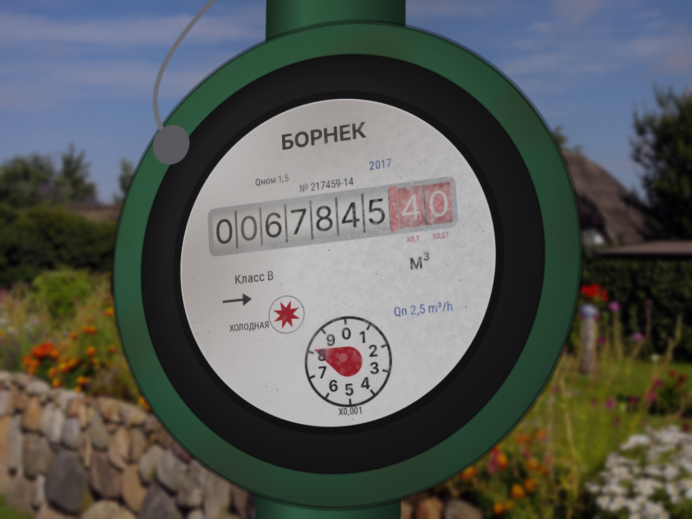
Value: m³ 67845.408
